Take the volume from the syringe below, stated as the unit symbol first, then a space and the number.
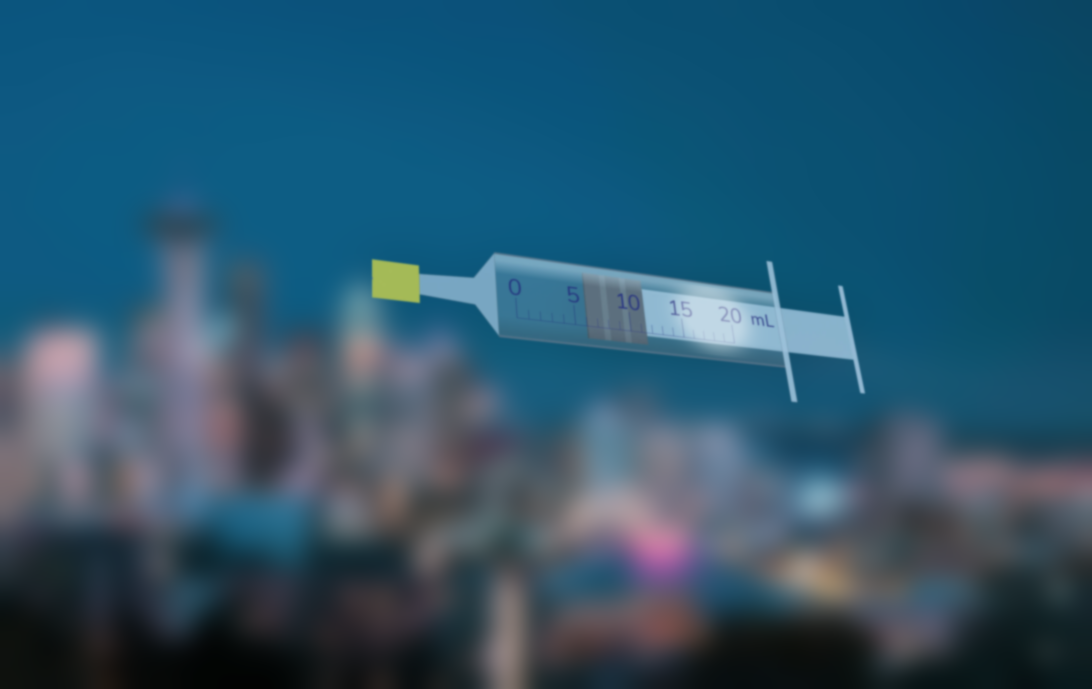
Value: mL 6
